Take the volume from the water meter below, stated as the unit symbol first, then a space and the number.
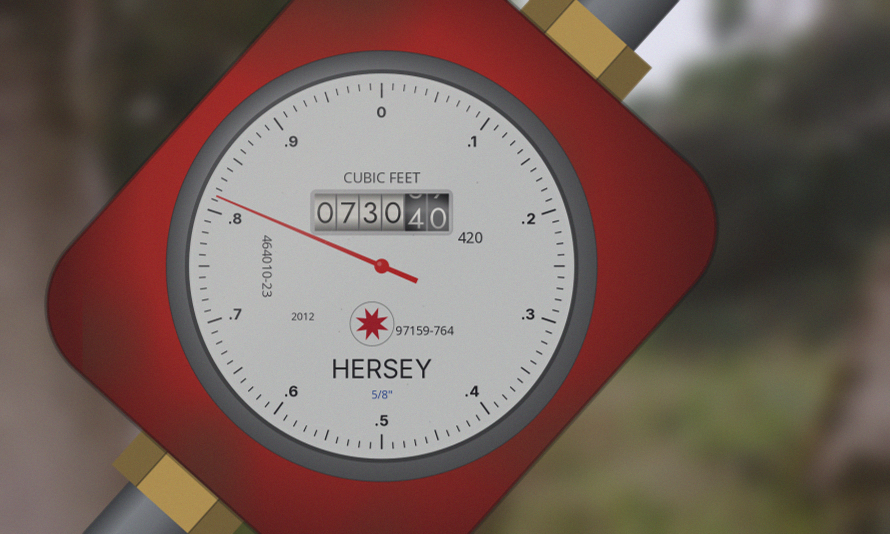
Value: ft³ 73039.81
